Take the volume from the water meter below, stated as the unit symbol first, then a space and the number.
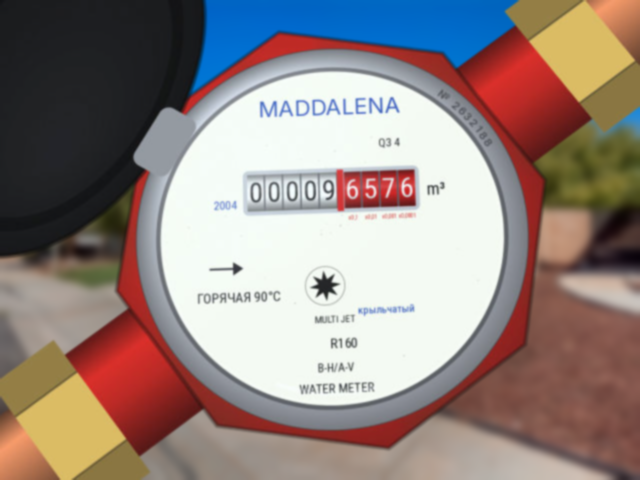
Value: m³ 9.6576
